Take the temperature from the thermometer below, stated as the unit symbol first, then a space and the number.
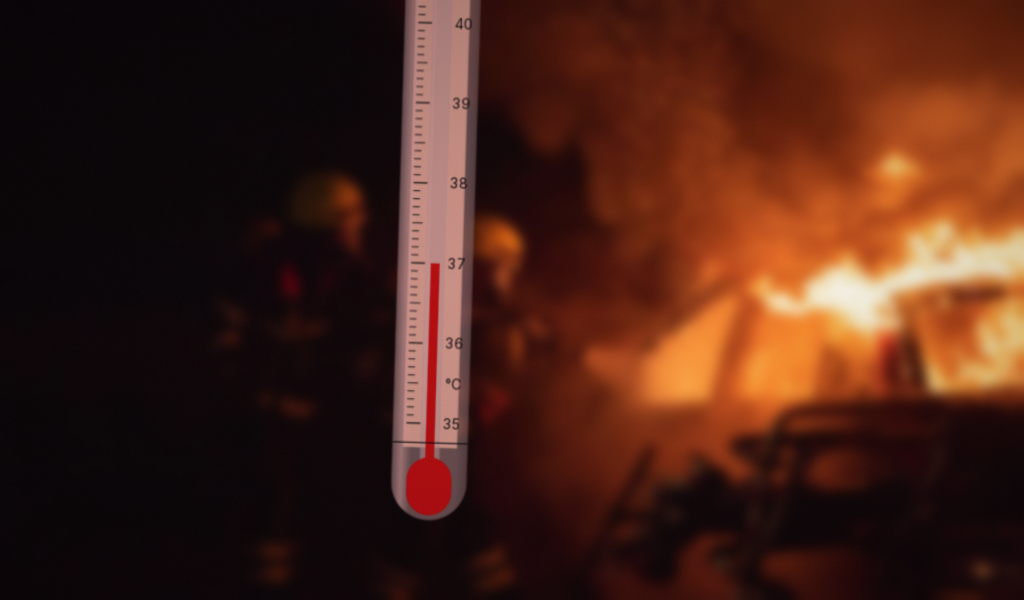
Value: °C 37
